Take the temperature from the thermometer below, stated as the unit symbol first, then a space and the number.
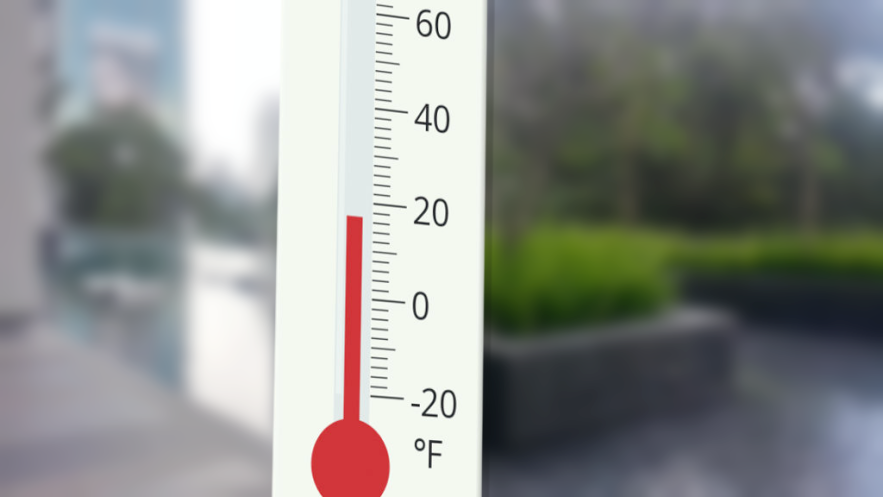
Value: °F 17
